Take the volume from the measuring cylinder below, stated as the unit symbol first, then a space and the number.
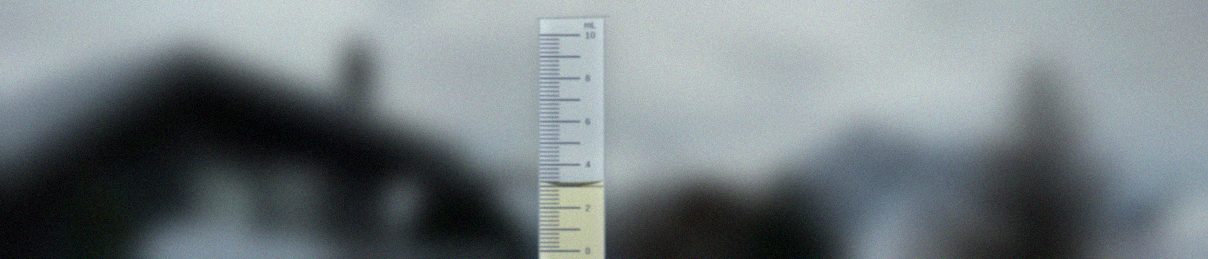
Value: mL 3
